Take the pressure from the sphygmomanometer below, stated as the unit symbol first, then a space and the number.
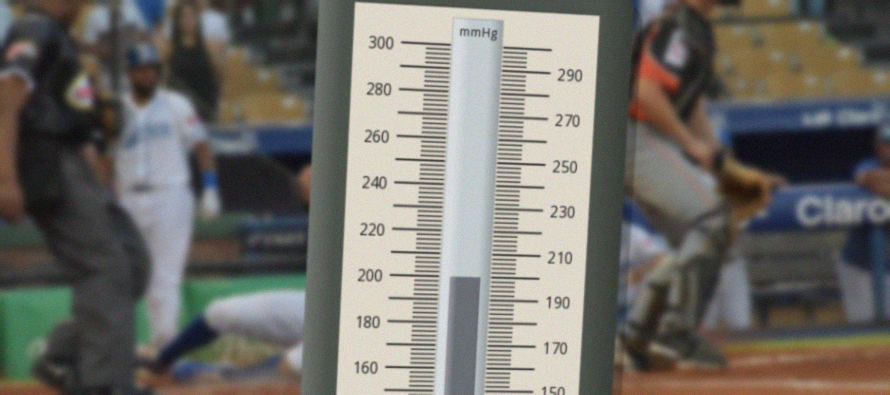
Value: mmHg 200
